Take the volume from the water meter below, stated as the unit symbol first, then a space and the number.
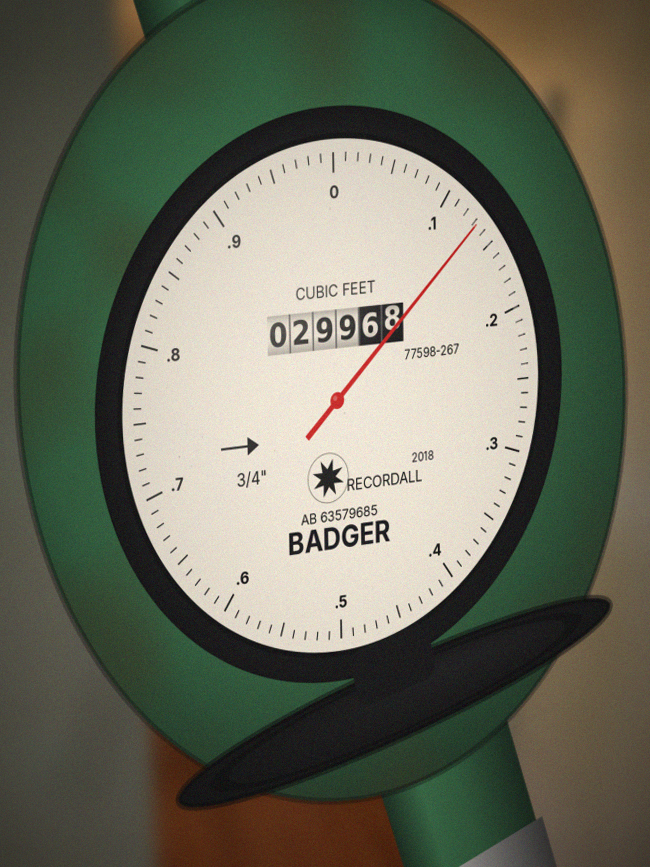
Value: ft³ 29968.13
